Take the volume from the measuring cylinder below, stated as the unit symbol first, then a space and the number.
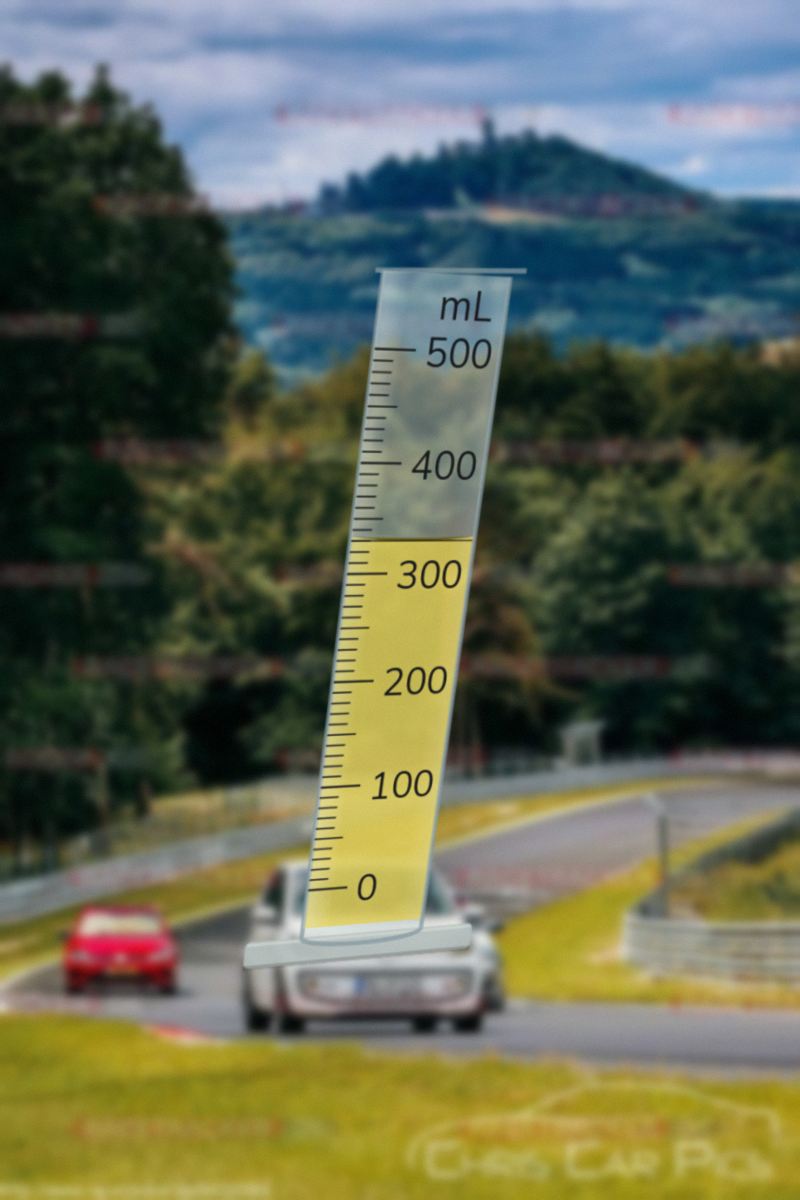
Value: mL 330
